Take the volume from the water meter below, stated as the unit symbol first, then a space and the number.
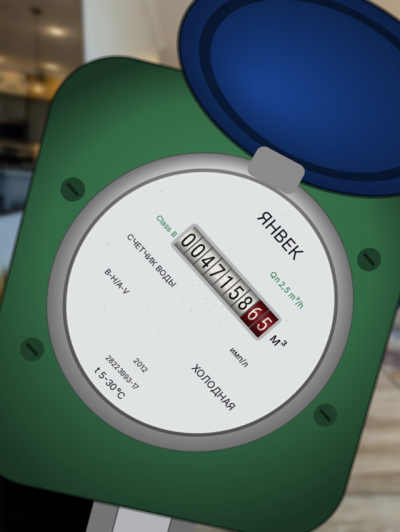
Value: m³ 47158.65
